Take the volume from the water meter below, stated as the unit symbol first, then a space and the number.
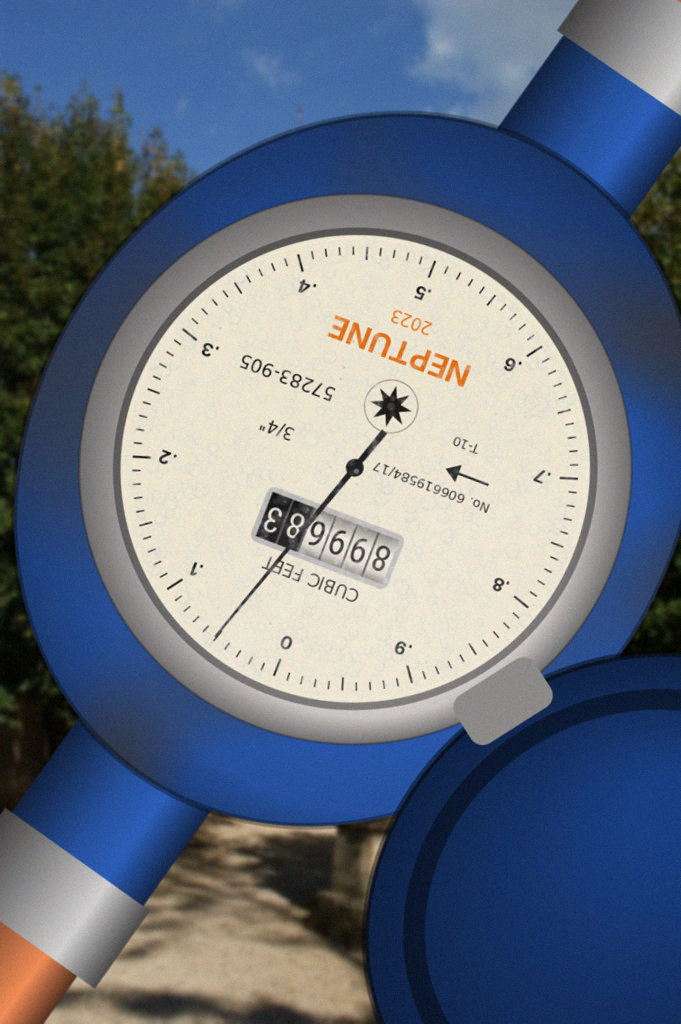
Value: ft³ 899683.05
